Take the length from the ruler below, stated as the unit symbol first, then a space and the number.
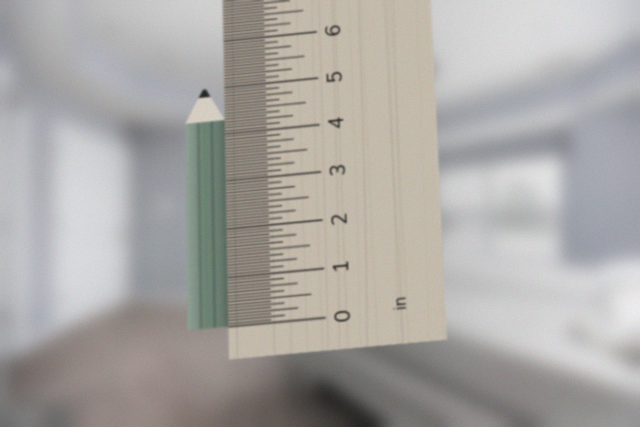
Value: in 5
